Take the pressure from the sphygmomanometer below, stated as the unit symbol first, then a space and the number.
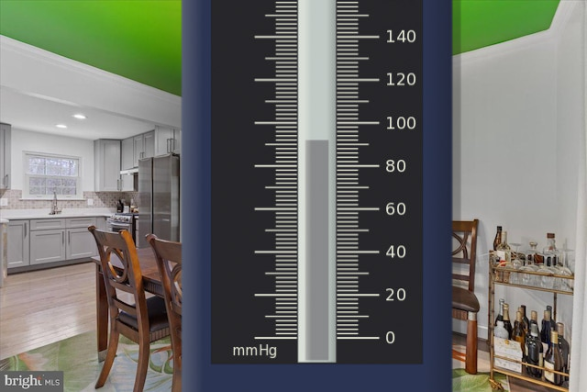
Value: mmHg 92
